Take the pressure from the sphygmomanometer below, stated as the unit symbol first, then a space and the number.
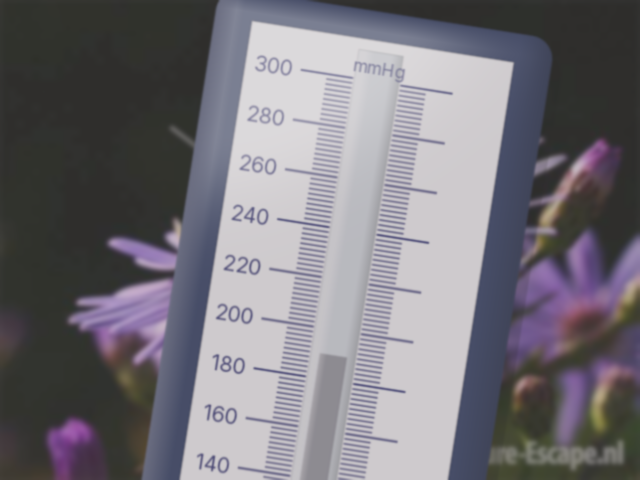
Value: mmHg 190
